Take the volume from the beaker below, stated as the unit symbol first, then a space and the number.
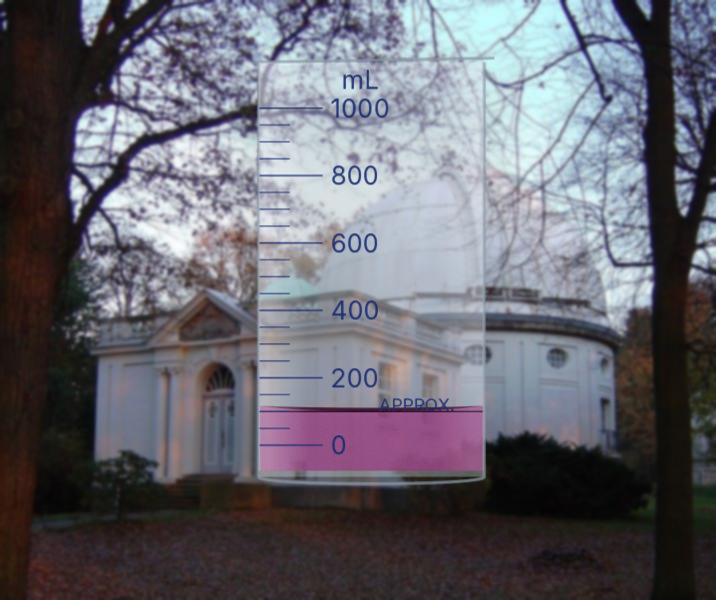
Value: mL 100
